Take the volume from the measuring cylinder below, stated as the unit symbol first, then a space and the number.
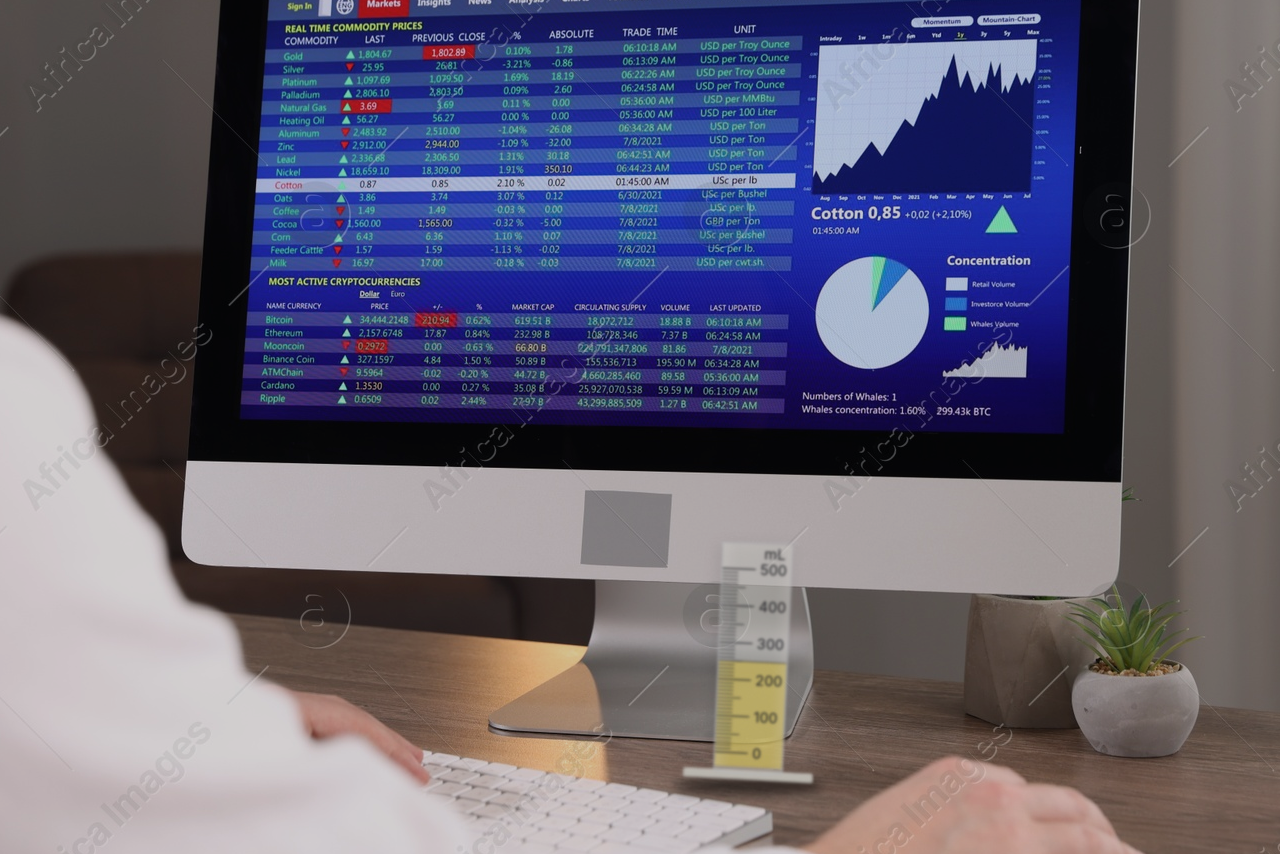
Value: mL 250
